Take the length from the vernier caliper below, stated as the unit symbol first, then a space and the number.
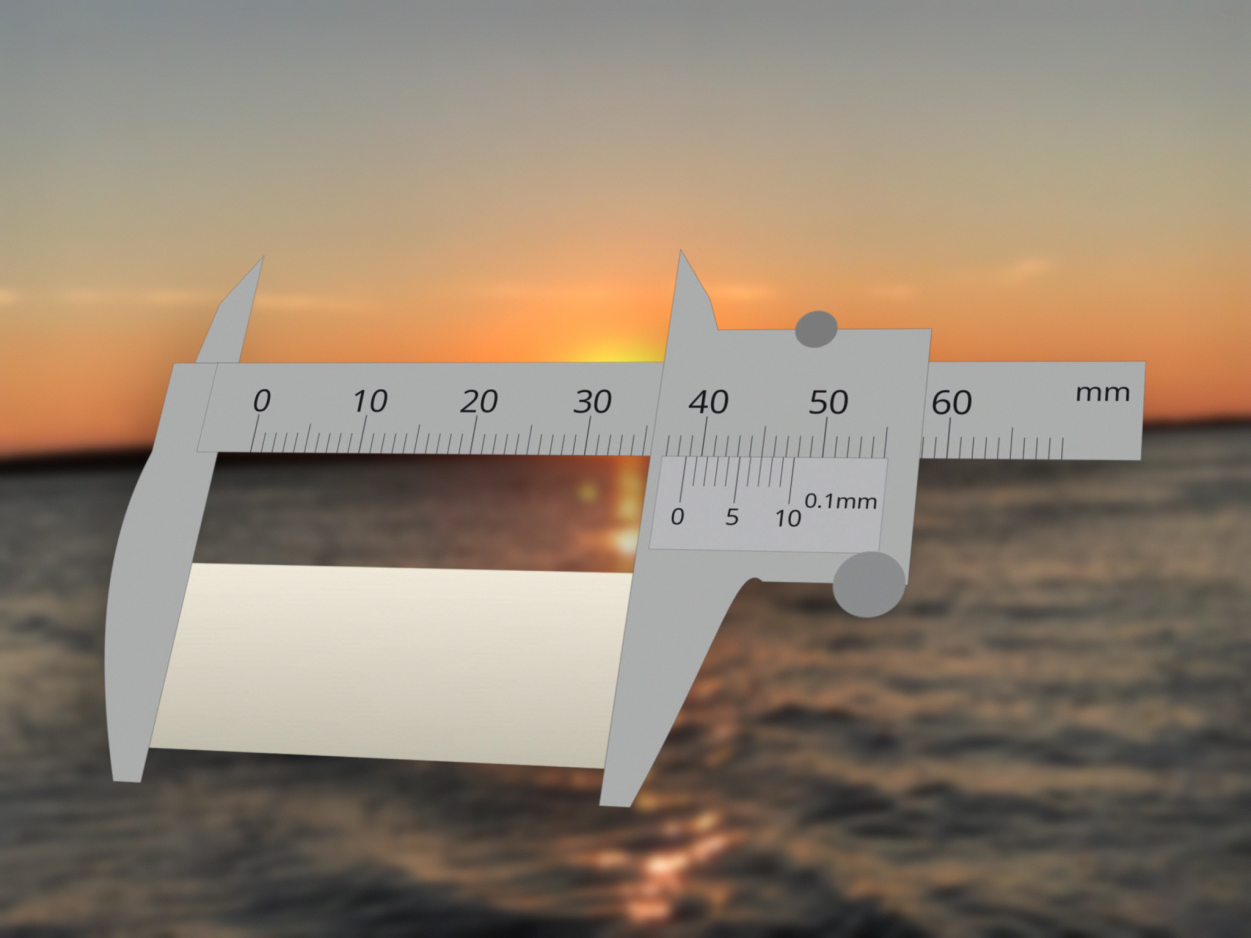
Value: mm 38.7
